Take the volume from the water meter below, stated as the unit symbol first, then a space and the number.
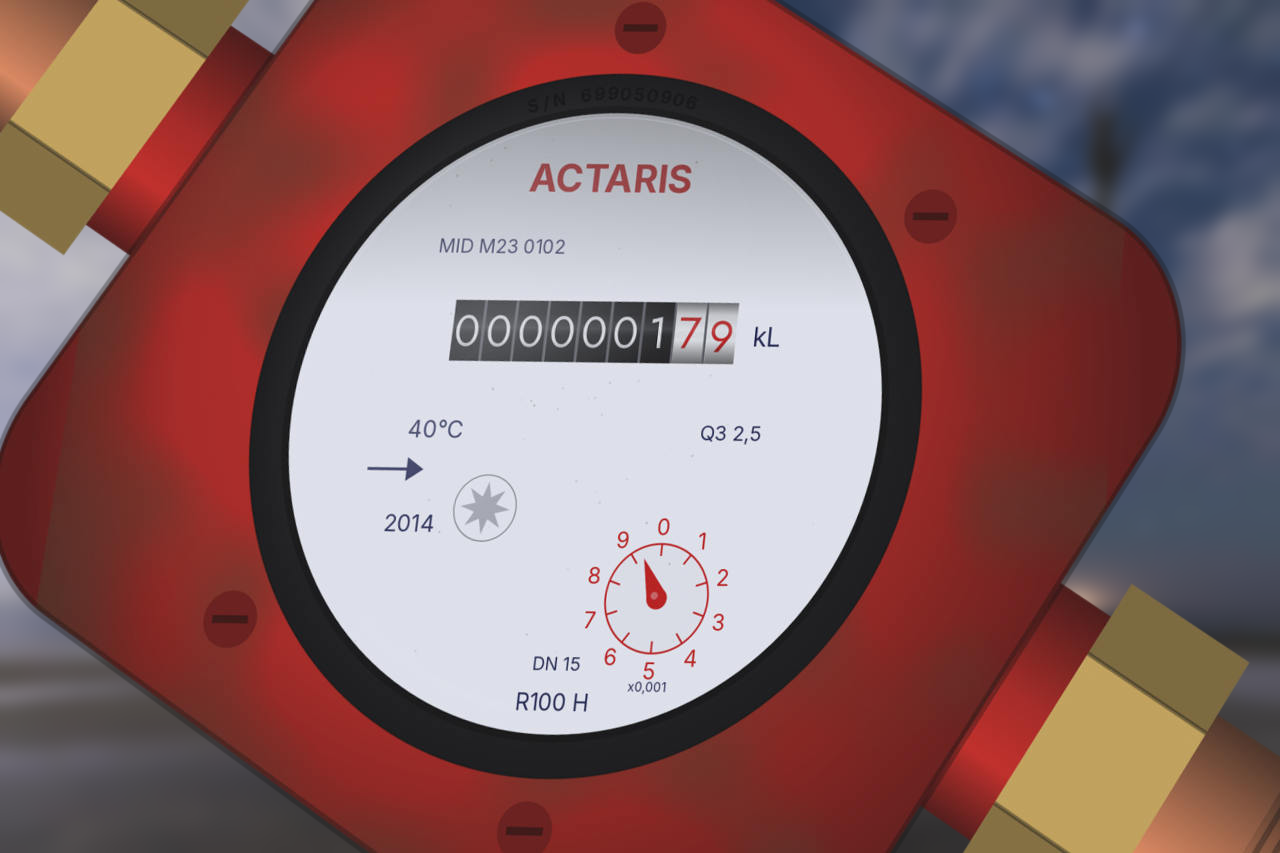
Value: kL 1.789
